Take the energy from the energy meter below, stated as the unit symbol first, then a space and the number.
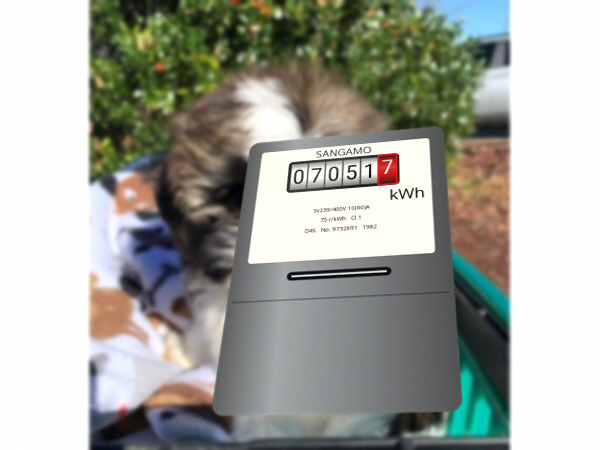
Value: kWh 7051.7
